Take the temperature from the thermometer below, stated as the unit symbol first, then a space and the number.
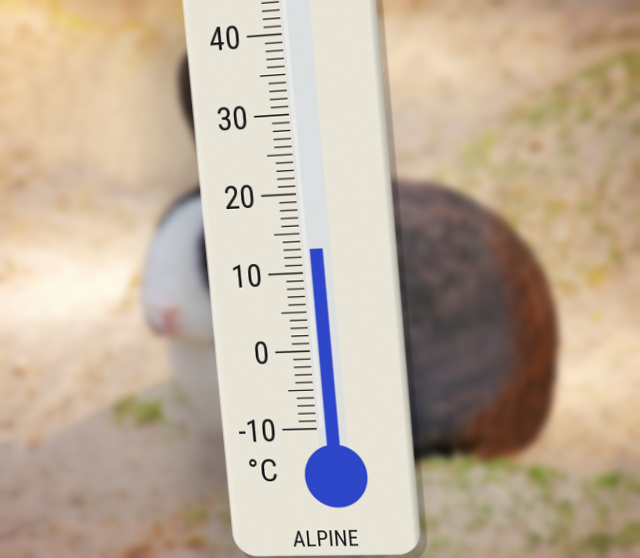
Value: °C 13
